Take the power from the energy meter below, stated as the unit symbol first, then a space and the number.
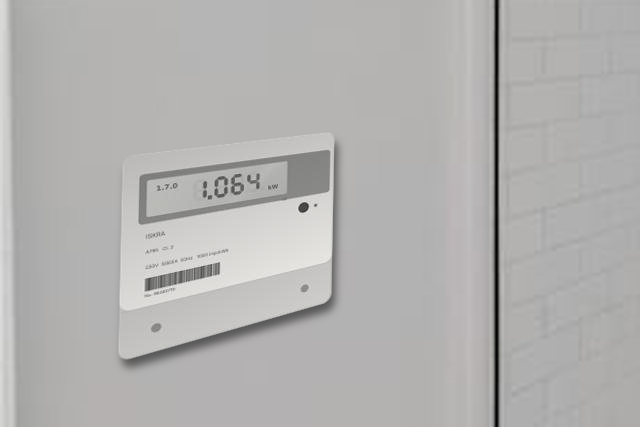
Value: kW 1.064
